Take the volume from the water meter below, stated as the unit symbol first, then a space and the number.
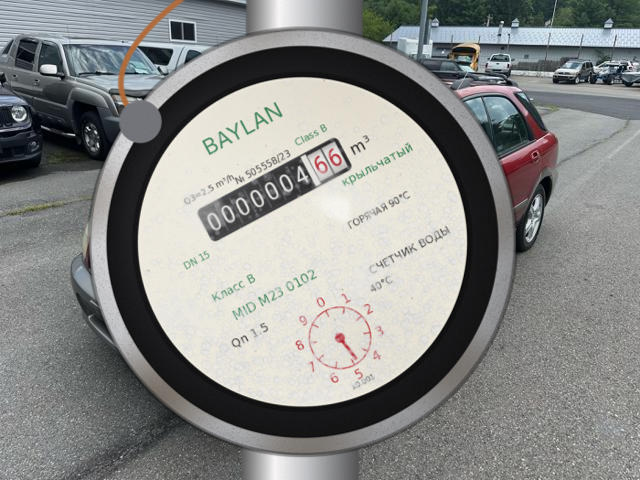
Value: m³ 4.664
